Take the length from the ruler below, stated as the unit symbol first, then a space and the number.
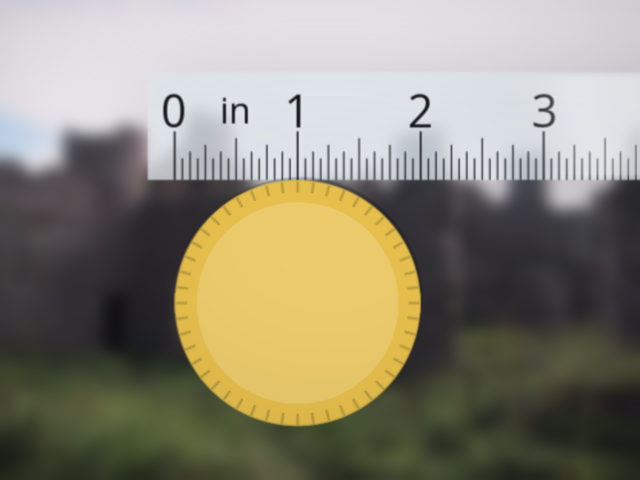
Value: in 2
